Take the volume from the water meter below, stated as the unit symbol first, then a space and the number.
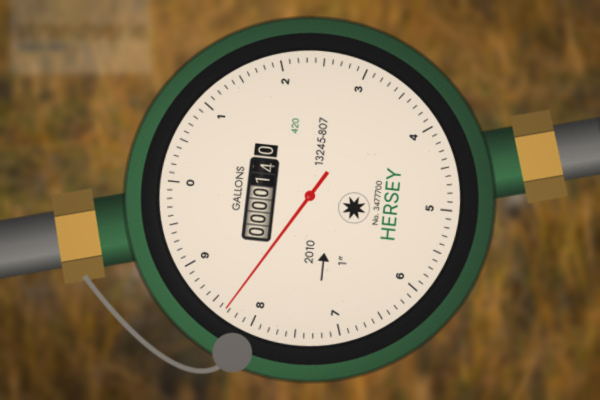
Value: gal 138.3
